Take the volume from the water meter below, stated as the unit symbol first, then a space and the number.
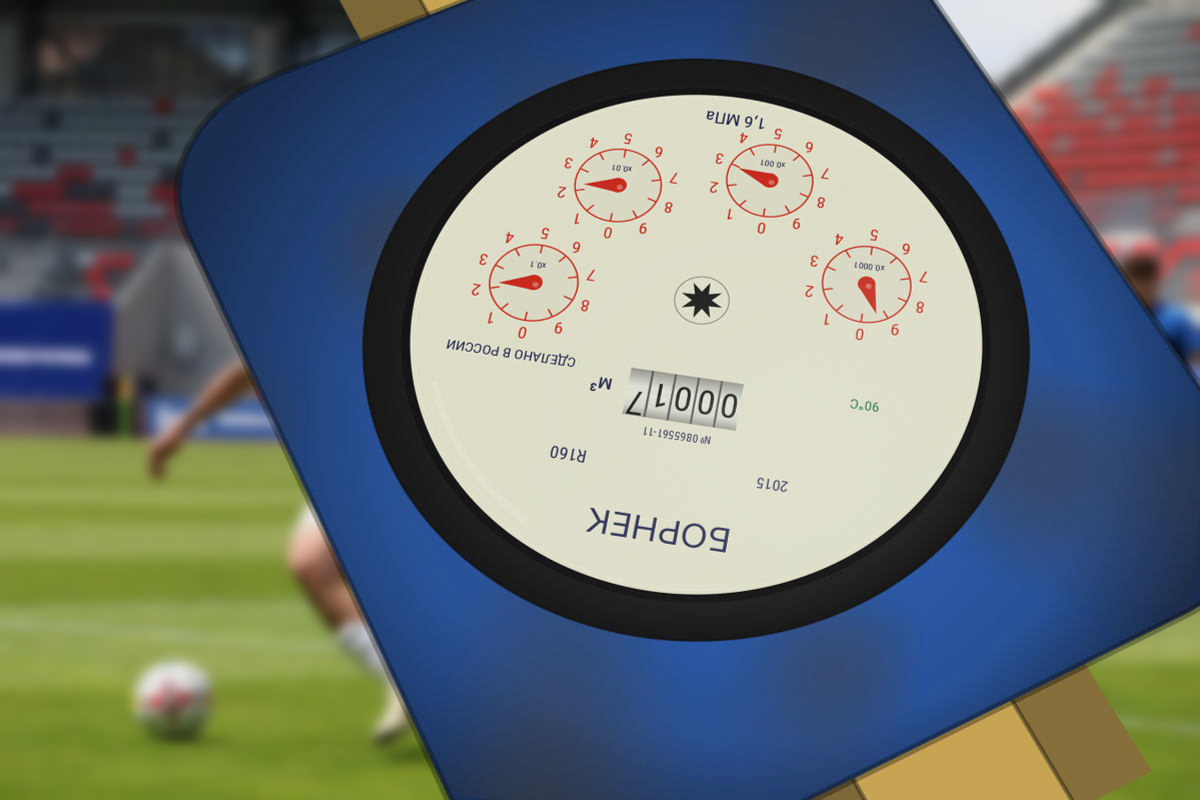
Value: m³ 17.2229
